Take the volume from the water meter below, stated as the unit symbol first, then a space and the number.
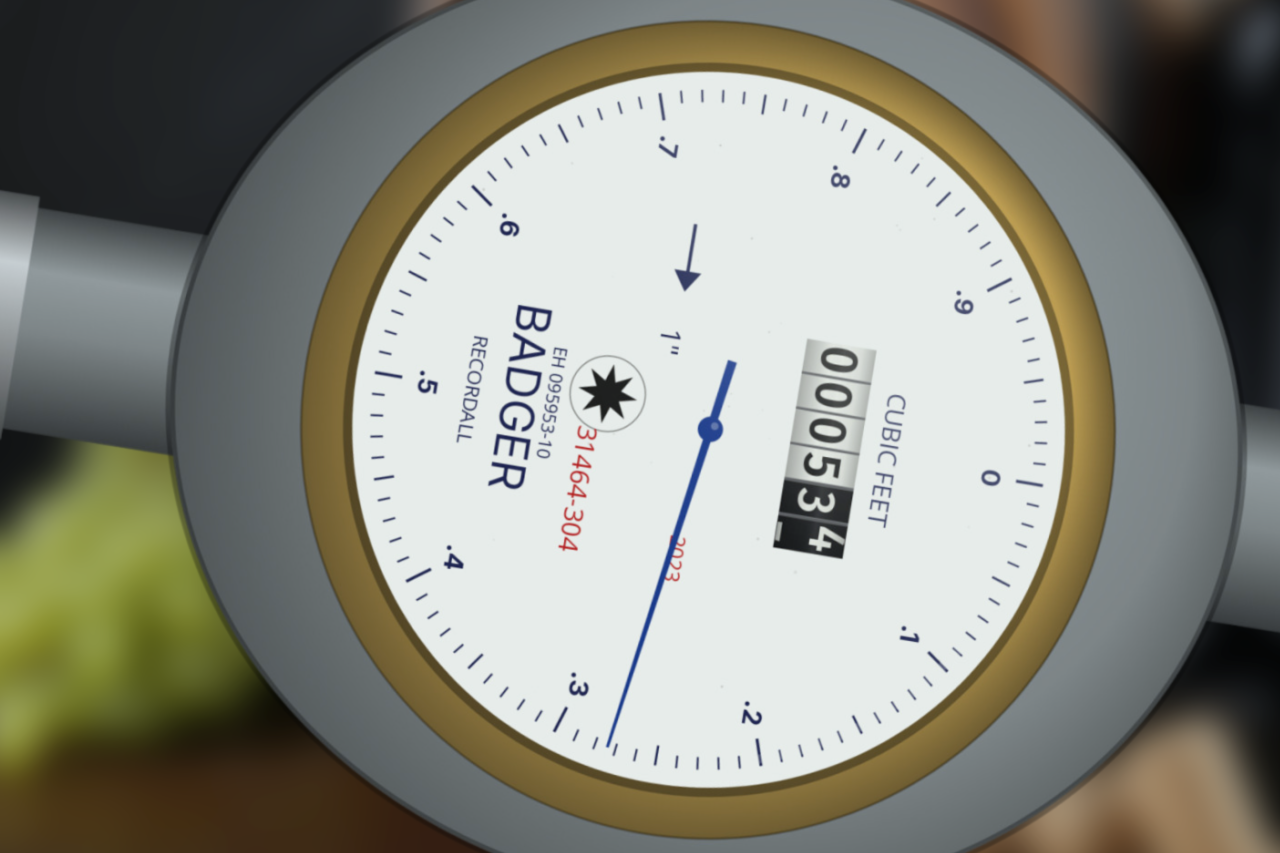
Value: ft³ 534.27
